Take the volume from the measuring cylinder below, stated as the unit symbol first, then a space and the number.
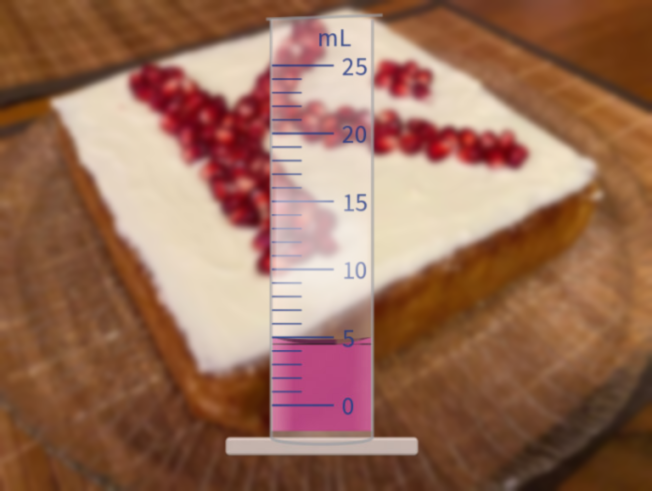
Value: mL 4.5
